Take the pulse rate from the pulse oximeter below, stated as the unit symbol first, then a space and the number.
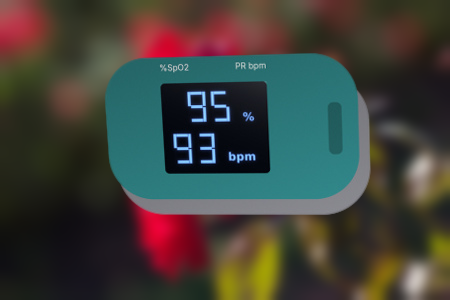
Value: bpm 93
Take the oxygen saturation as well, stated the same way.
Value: % 95
